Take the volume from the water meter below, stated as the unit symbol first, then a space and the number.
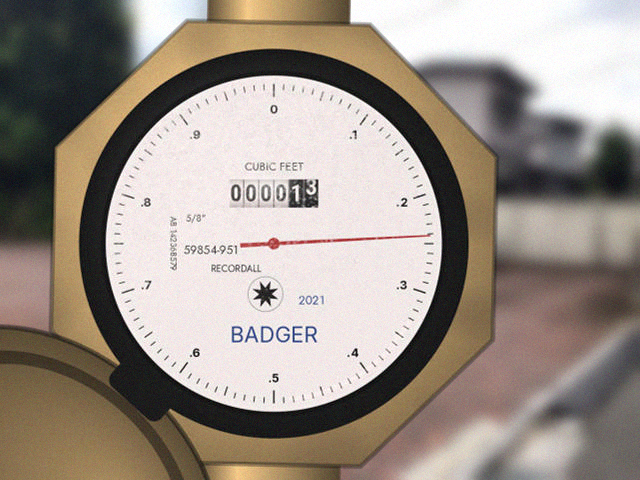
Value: ft³ 13.24
